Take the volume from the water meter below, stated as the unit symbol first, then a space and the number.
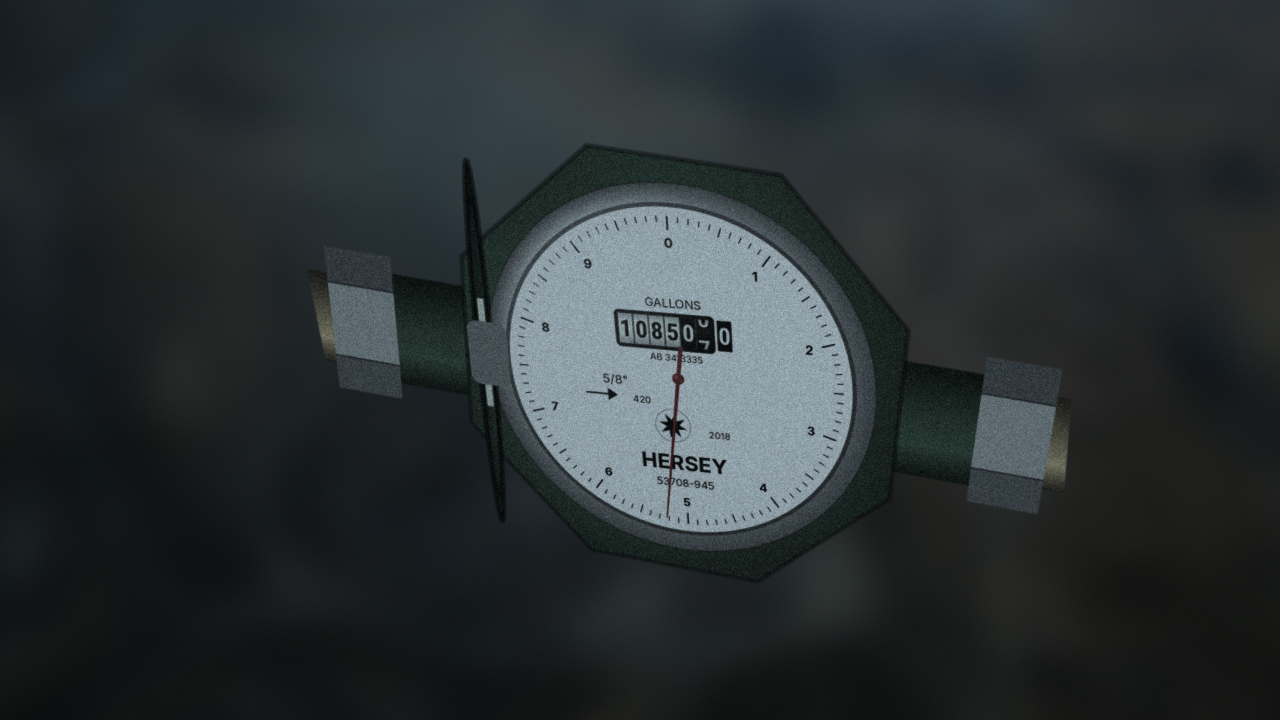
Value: gal 1085065.2
